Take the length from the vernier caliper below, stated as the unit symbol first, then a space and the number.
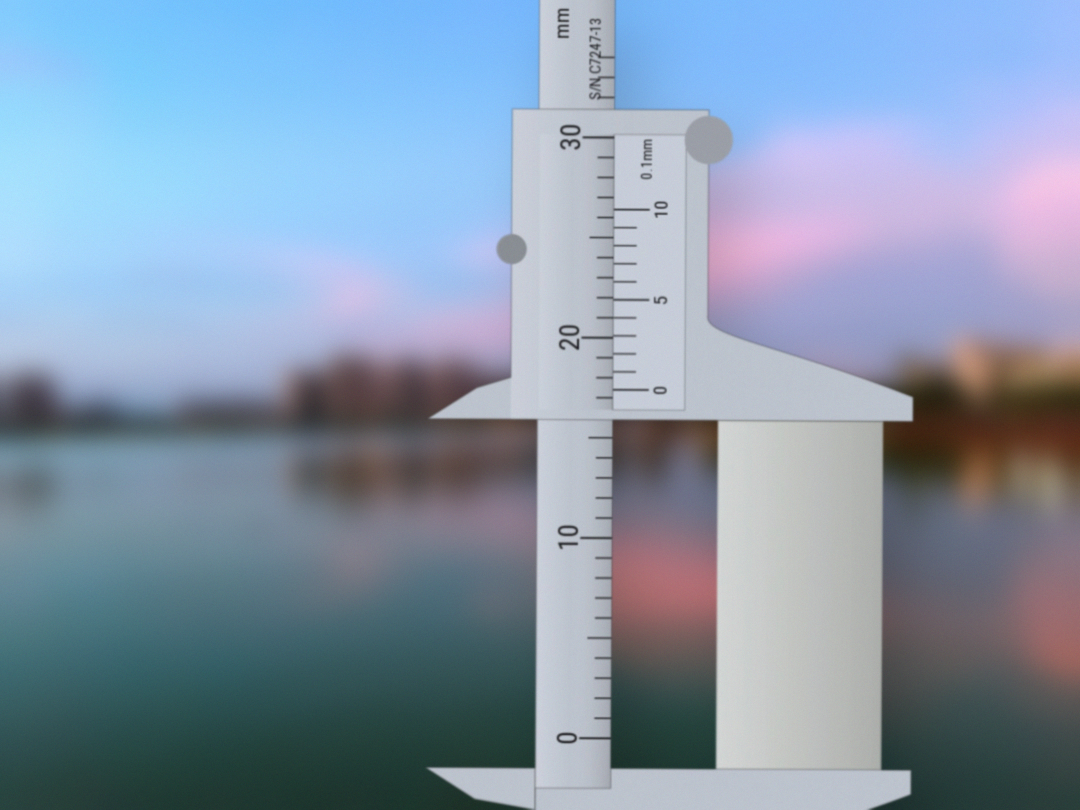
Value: mm 17.4
